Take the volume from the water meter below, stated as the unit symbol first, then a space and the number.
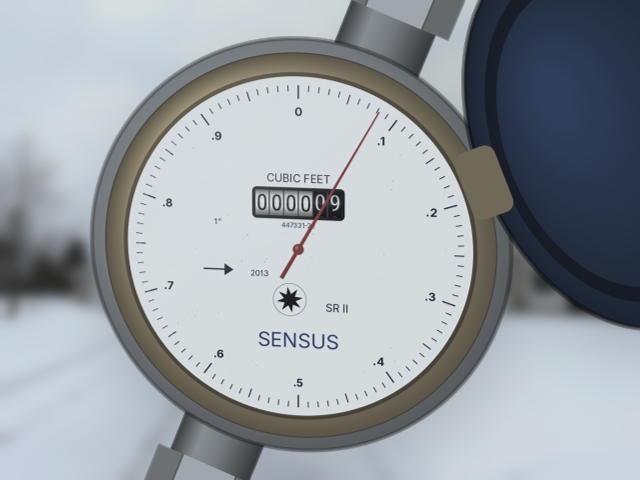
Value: ft³ 9.08
